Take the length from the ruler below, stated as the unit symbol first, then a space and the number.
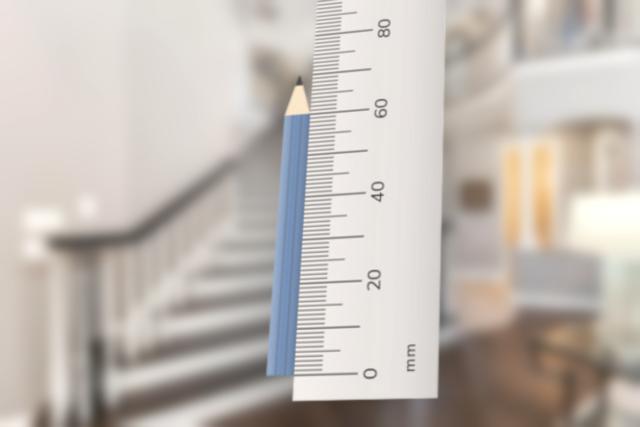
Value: mm 70
